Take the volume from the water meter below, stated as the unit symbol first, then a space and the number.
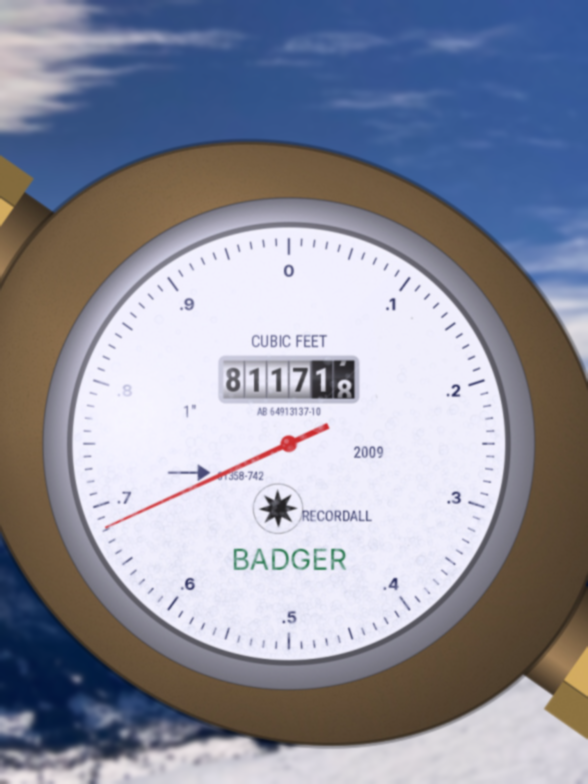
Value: ft³ 811717.68
